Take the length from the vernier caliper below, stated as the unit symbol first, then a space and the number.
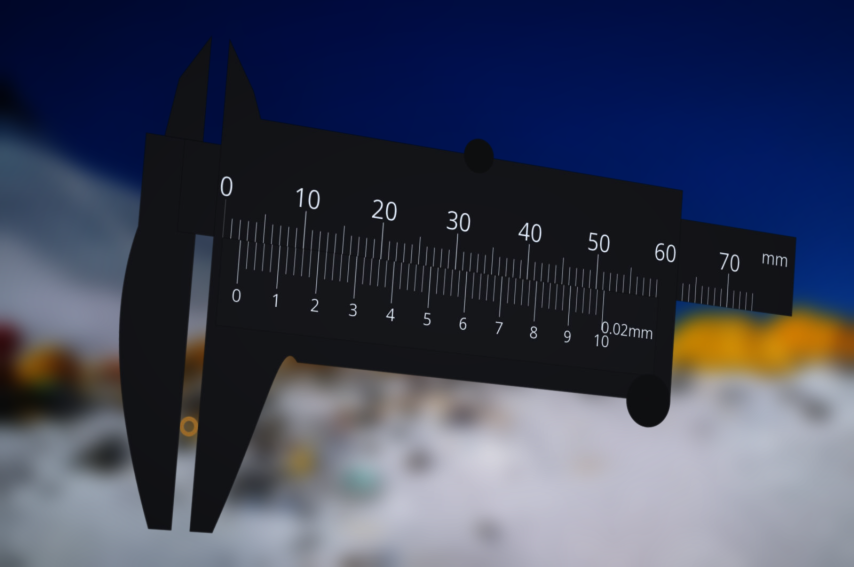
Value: mm 2.2
